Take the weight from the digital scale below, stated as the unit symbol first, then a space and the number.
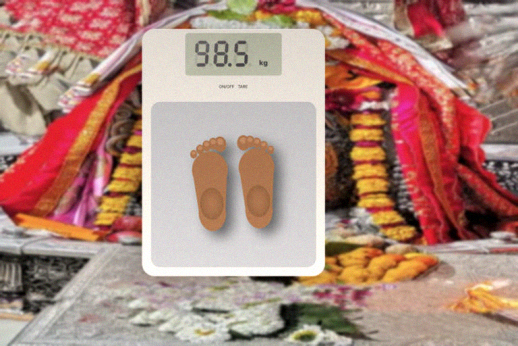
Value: kg 98.5
